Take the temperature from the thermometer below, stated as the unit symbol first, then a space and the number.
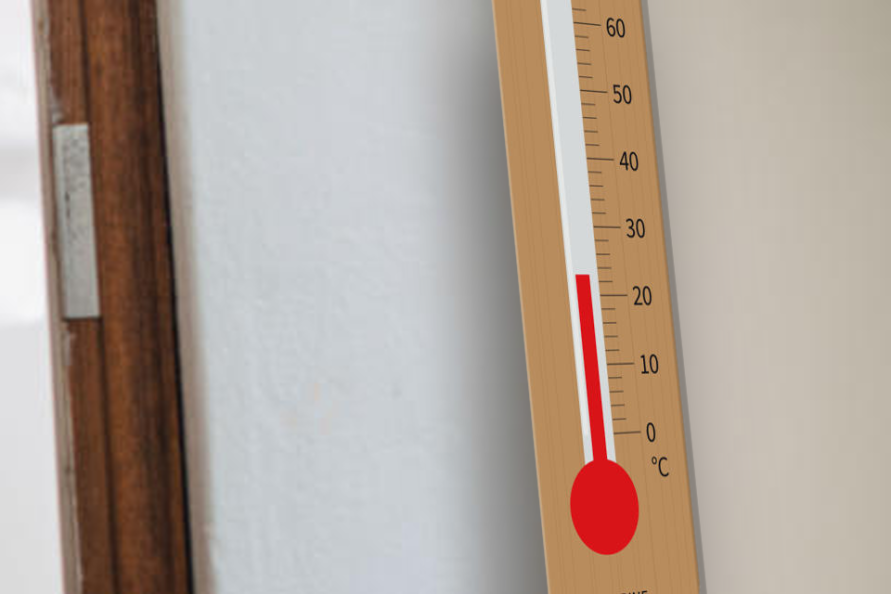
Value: °C 23
